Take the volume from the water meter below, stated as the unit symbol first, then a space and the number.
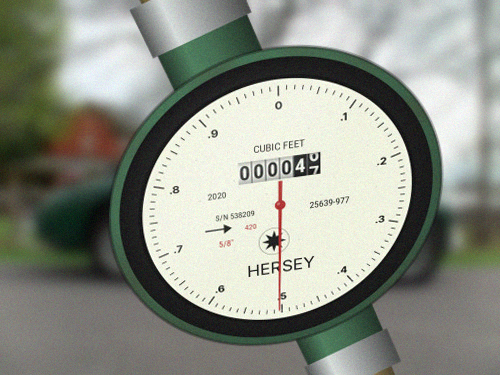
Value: ft³ 46.50
